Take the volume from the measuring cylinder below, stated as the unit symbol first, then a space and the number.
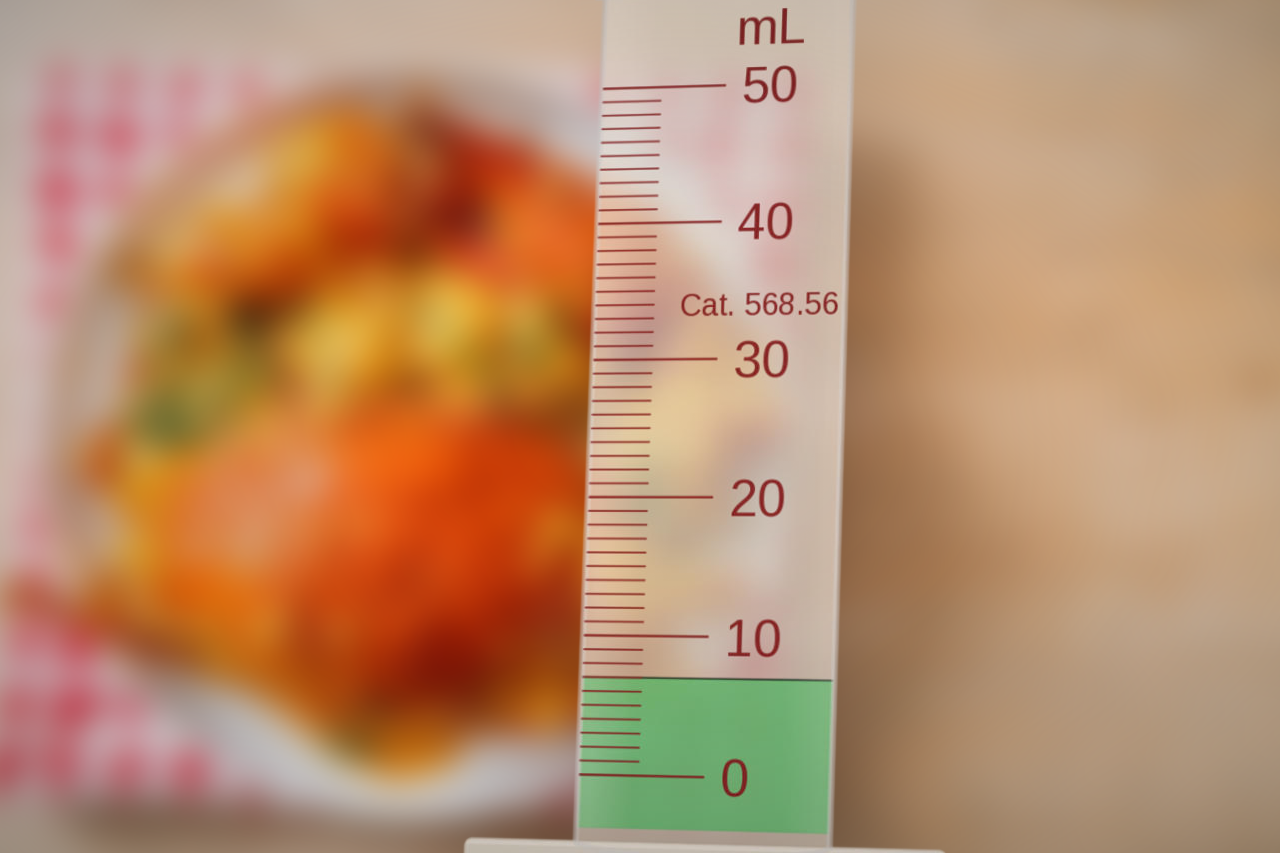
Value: mL 7
